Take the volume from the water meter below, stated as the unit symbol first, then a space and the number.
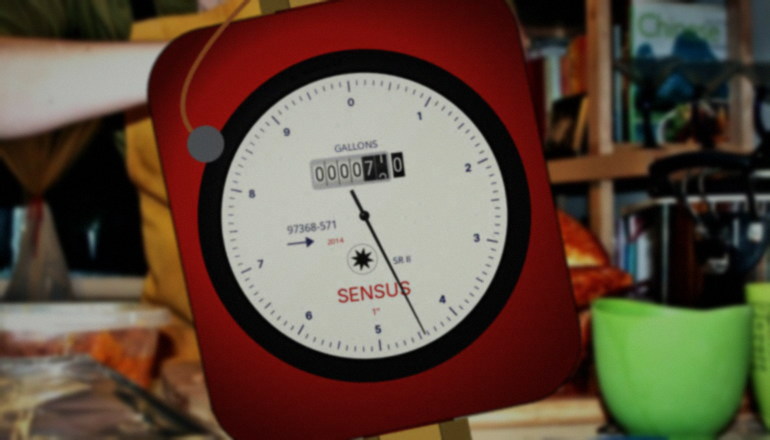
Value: gal 714.4
